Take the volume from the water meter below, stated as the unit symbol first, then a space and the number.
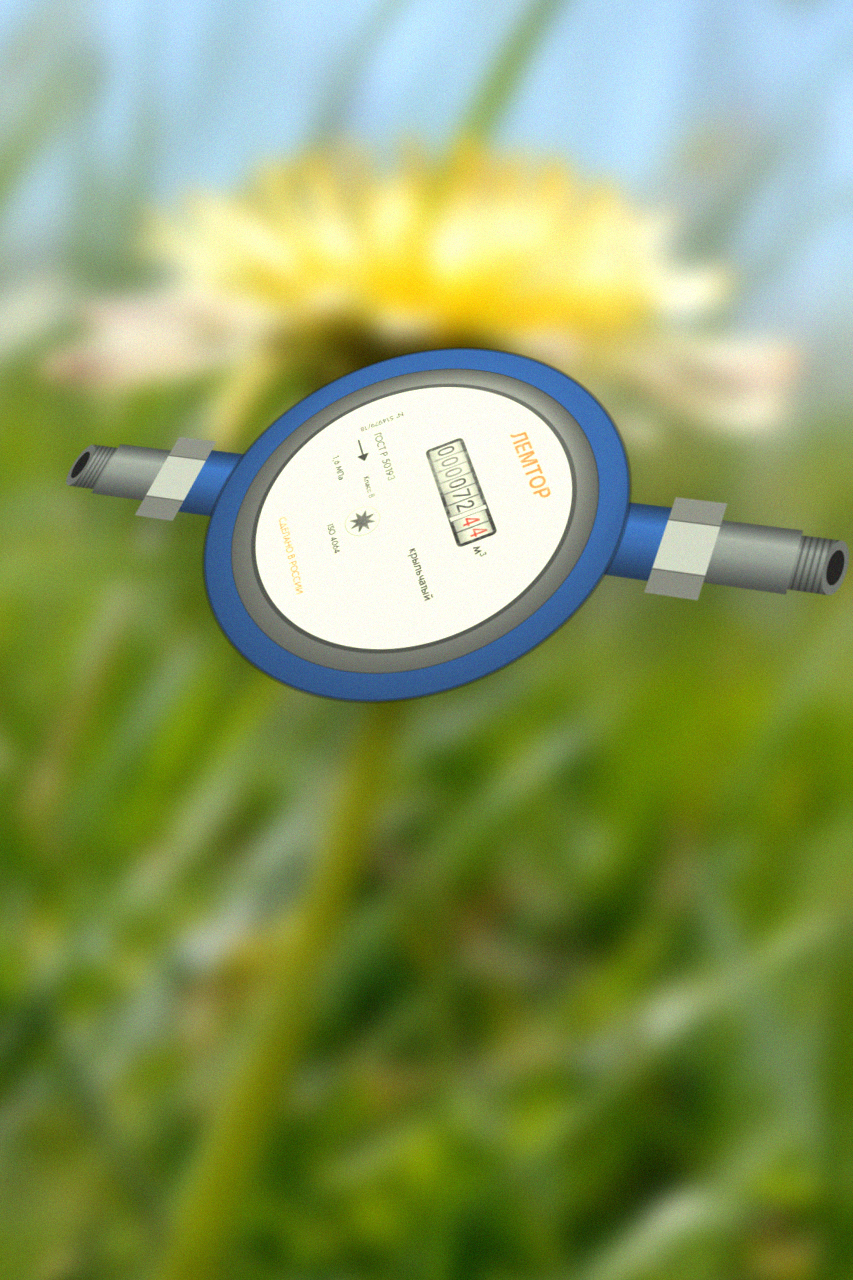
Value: m³ 72.44
